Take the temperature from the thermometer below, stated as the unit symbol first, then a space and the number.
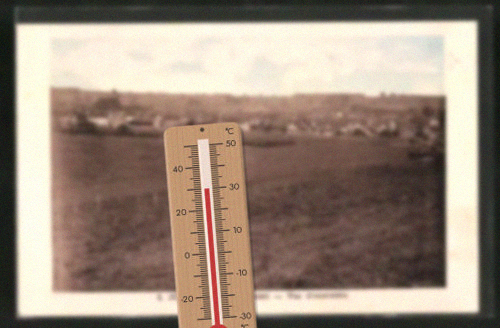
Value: °C 30
